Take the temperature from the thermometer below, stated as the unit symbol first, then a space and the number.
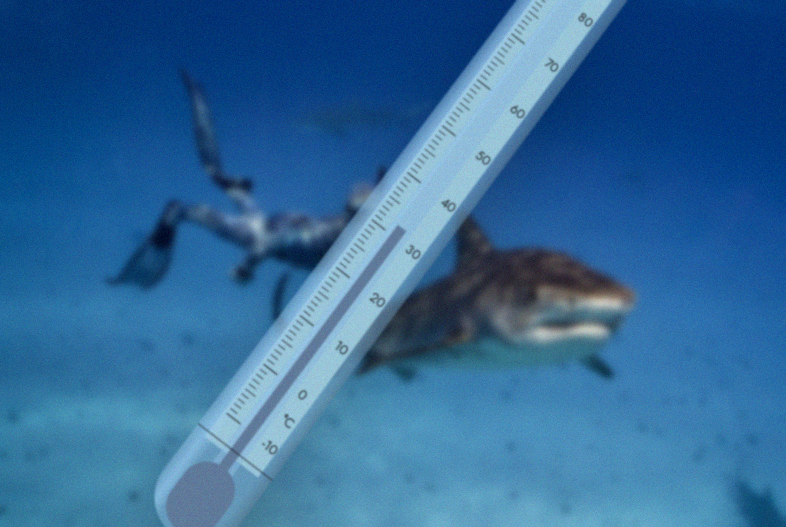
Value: °C 32
